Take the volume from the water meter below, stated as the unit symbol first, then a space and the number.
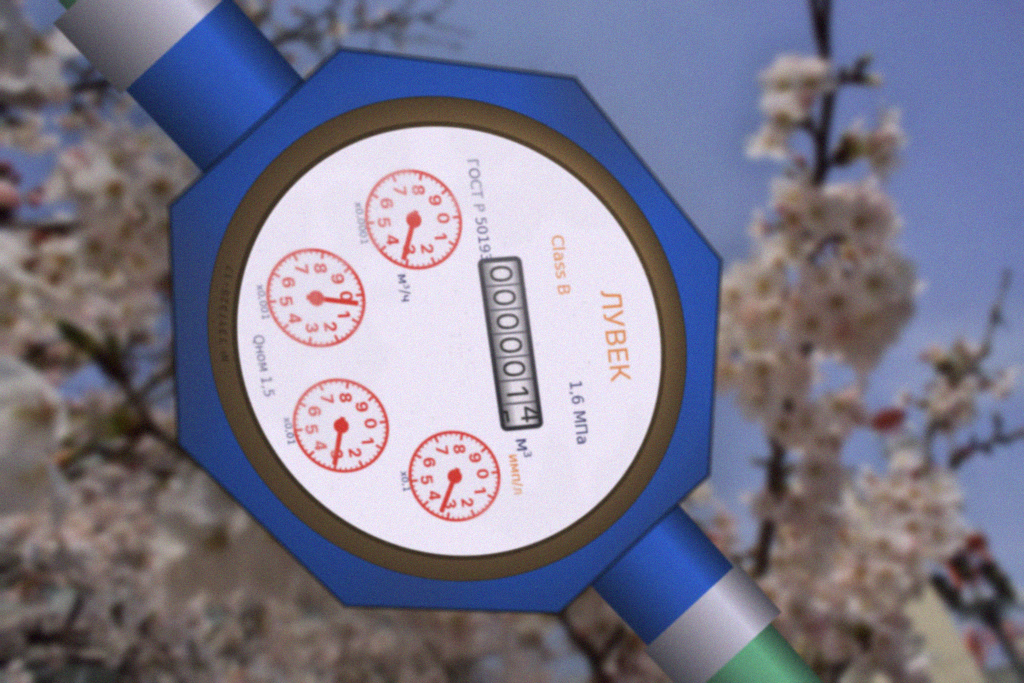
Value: m³ 14.3303
